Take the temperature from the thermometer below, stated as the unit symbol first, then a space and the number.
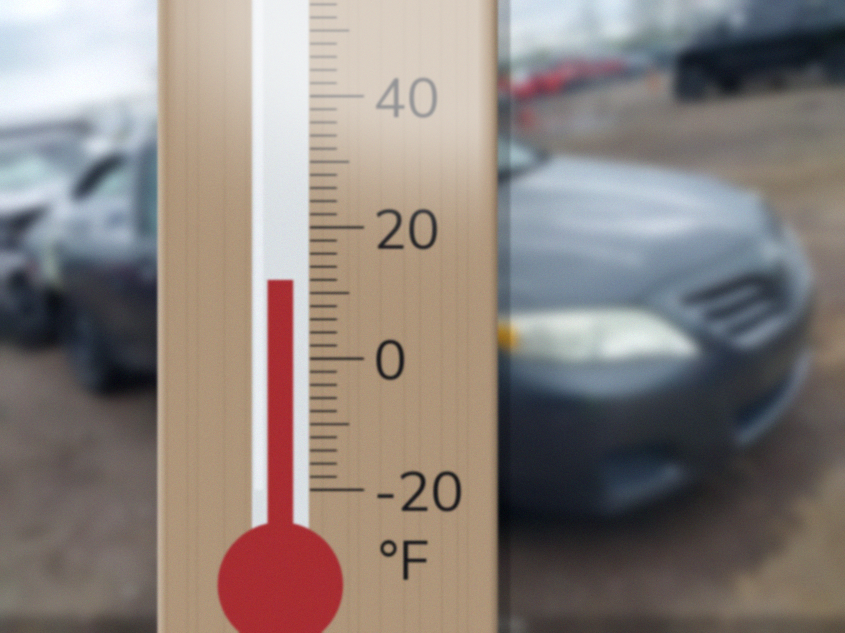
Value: °F 12
